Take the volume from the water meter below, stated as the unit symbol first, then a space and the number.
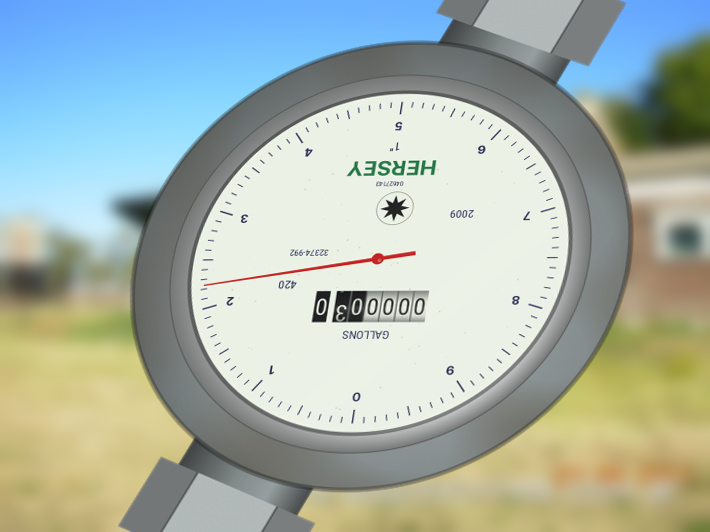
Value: gal 32.2
